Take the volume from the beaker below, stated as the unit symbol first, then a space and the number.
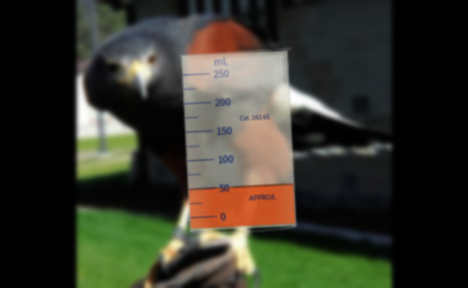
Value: mL 50
